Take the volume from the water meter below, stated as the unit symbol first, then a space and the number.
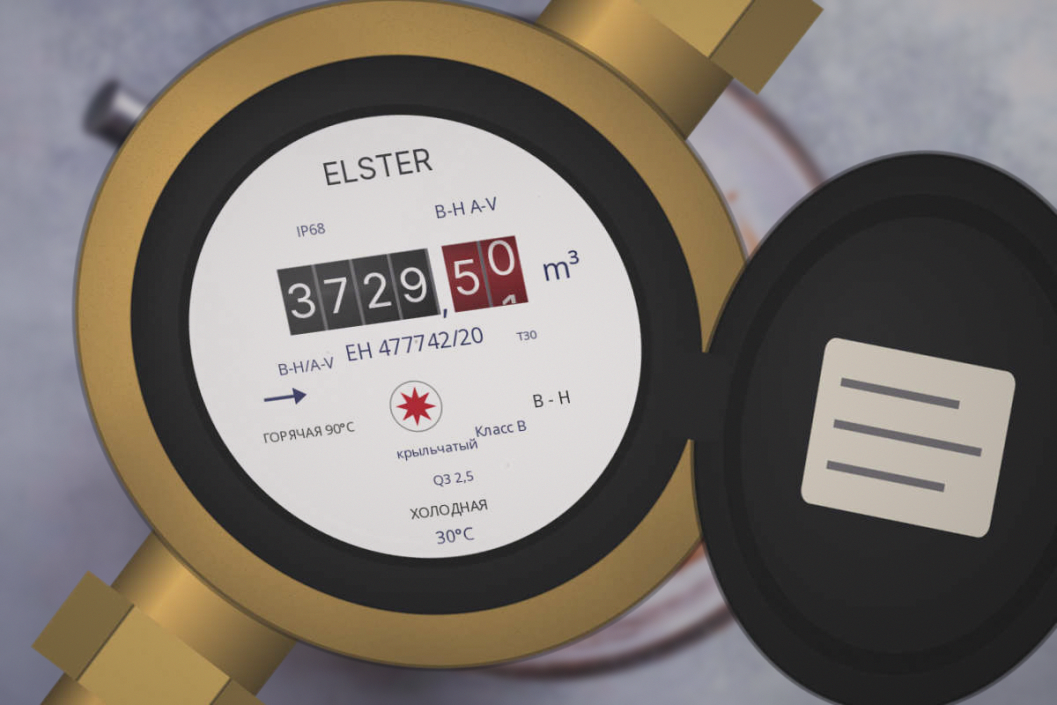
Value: m³ 3729.50
